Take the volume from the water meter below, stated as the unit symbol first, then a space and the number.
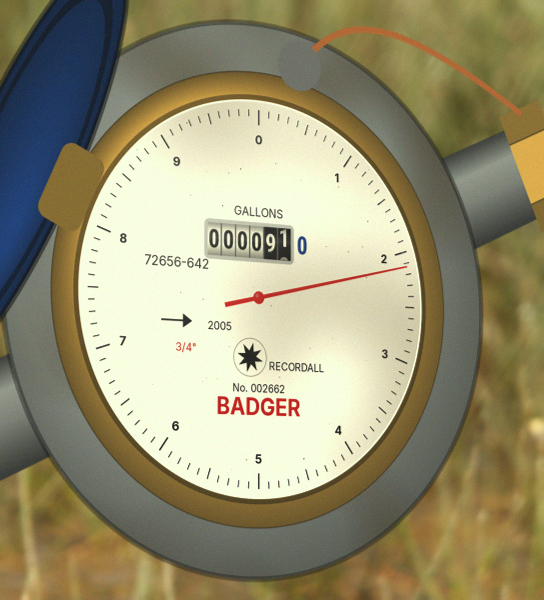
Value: gal 912.1
